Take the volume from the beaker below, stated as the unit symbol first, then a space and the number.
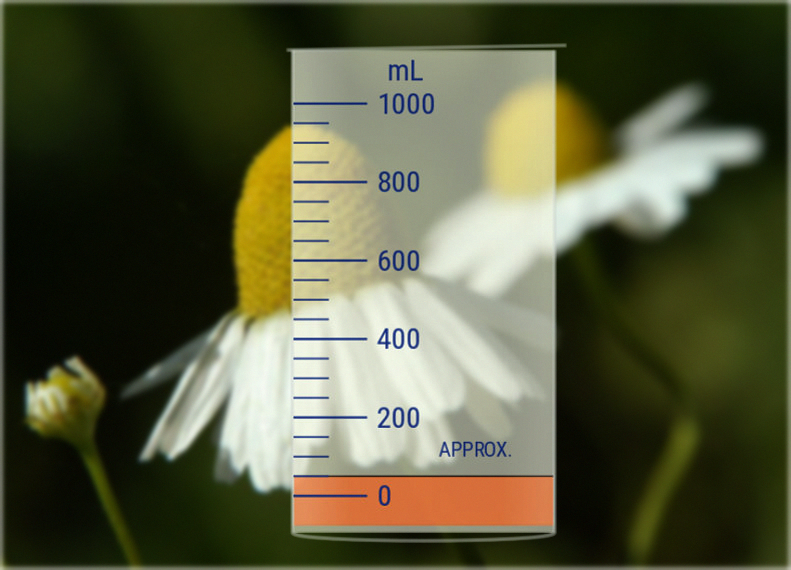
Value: mL 50
